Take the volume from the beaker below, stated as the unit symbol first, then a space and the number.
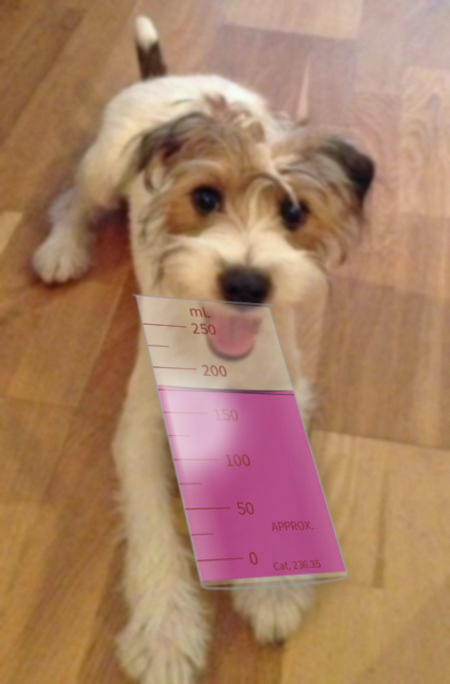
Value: mL 175
